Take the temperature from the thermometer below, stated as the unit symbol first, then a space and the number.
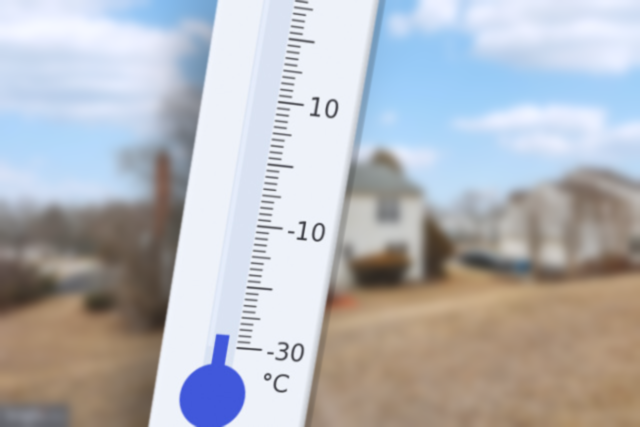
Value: °C -28
